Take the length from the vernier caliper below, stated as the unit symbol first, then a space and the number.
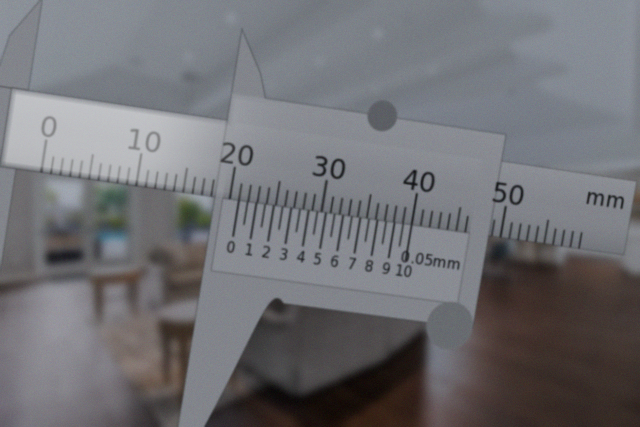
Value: mm 21.0
